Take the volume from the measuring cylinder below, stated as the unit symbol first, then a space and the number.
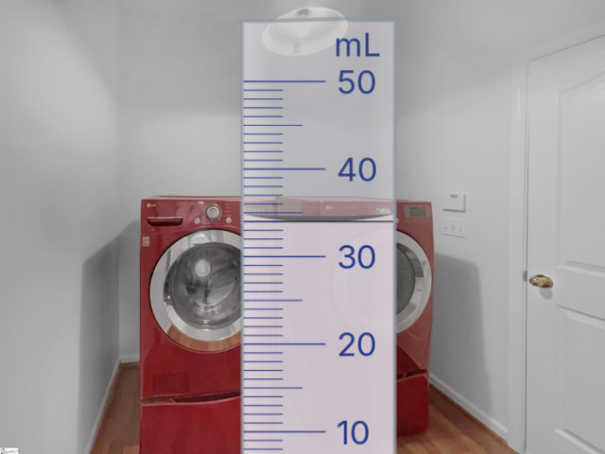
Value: mL 34
